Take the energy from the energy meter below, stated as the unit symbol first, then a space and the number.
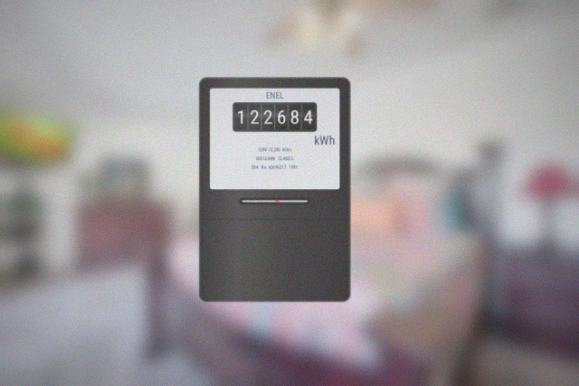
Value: kWh 122684
